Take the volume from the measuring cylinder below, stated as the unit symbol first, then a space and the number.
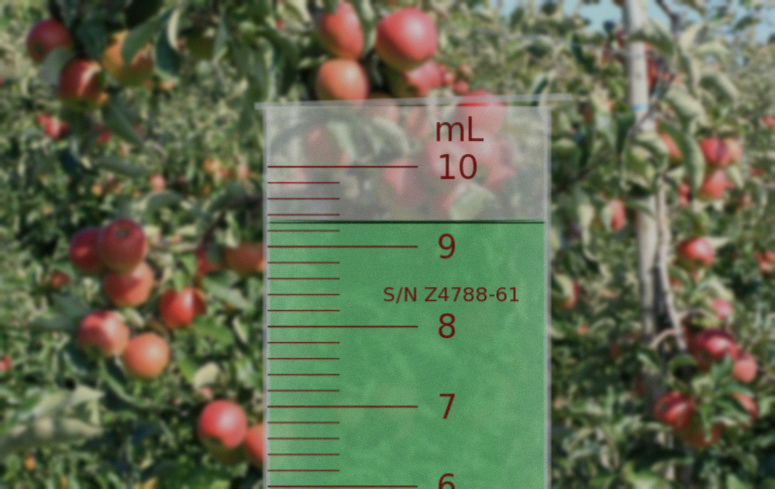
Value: mL 9.3
